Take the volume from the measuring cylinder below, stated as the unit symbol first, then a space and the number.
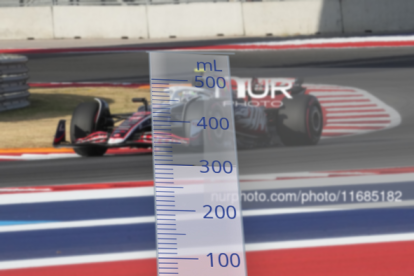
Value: mL 300
